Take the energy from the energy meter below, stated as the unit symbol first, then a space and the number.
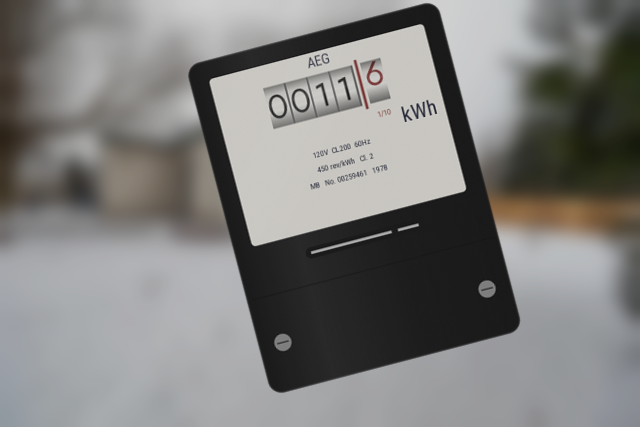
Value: kWh 11.6
